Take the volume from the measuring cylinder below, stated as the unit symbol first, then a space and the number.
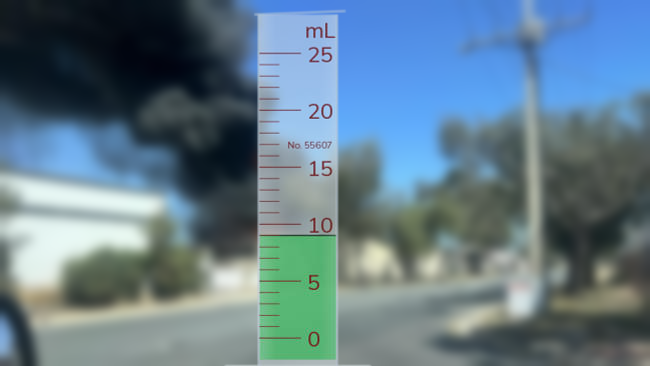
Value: mL 9
